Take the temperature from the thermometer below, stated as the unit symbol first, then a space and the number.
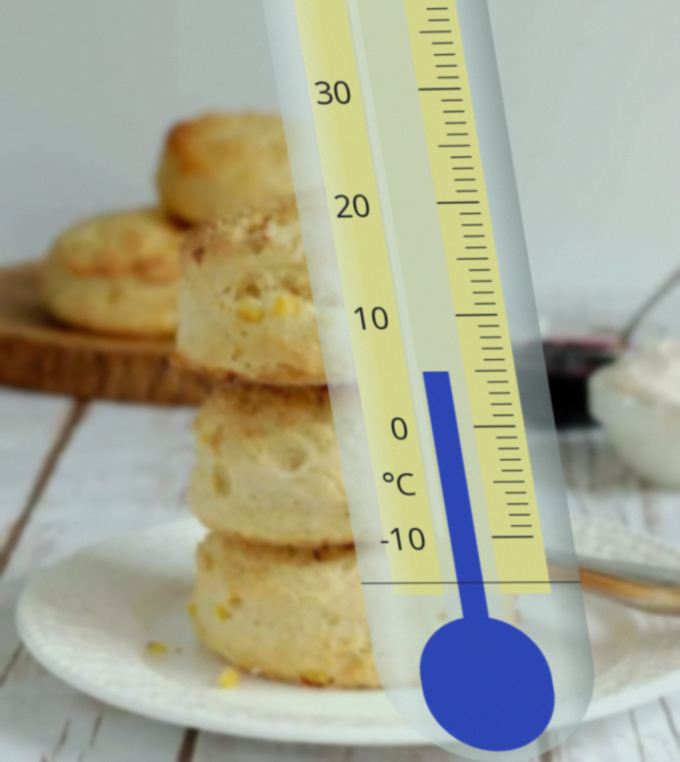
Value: °C 5
